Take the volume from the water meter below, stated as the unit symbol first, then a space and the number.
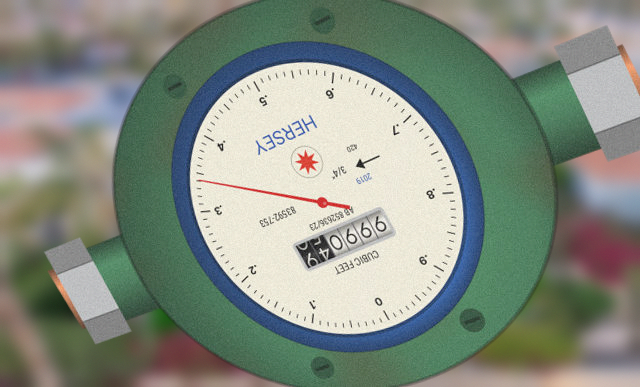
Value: ft³ 999049.34
